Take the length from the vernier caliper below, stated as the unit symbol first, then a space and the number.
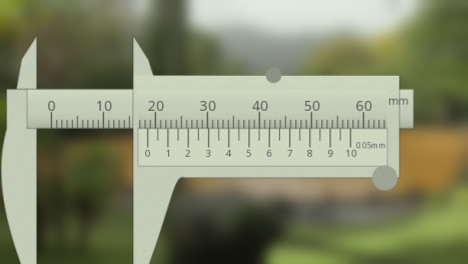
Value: mm 18.5
